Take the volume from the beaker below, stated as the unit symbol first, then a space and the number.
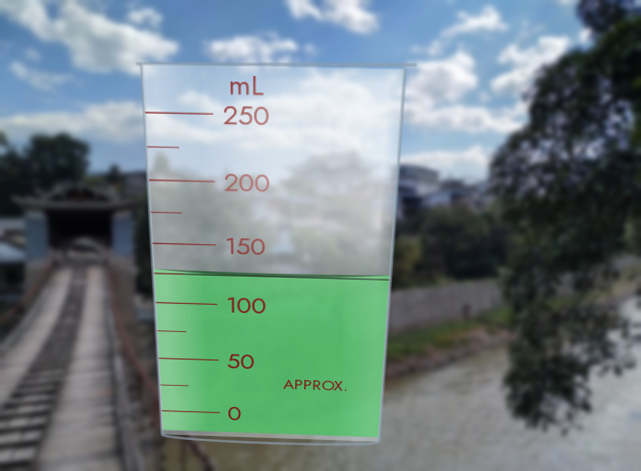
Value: mL 125
